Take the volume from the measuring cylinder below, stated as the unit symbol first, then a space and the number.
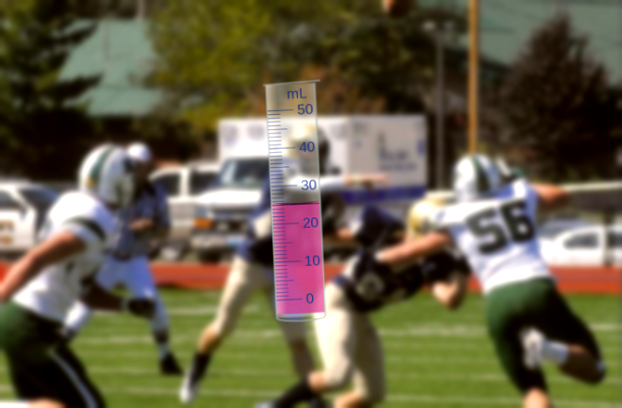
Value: mL 25
